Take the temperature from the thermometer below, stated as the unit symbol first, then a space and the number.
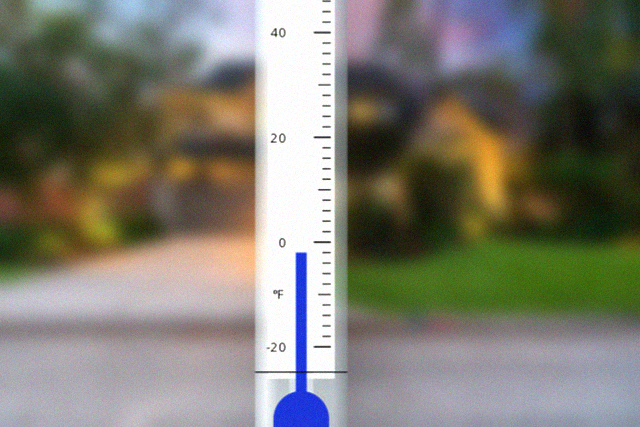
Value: °F -2
